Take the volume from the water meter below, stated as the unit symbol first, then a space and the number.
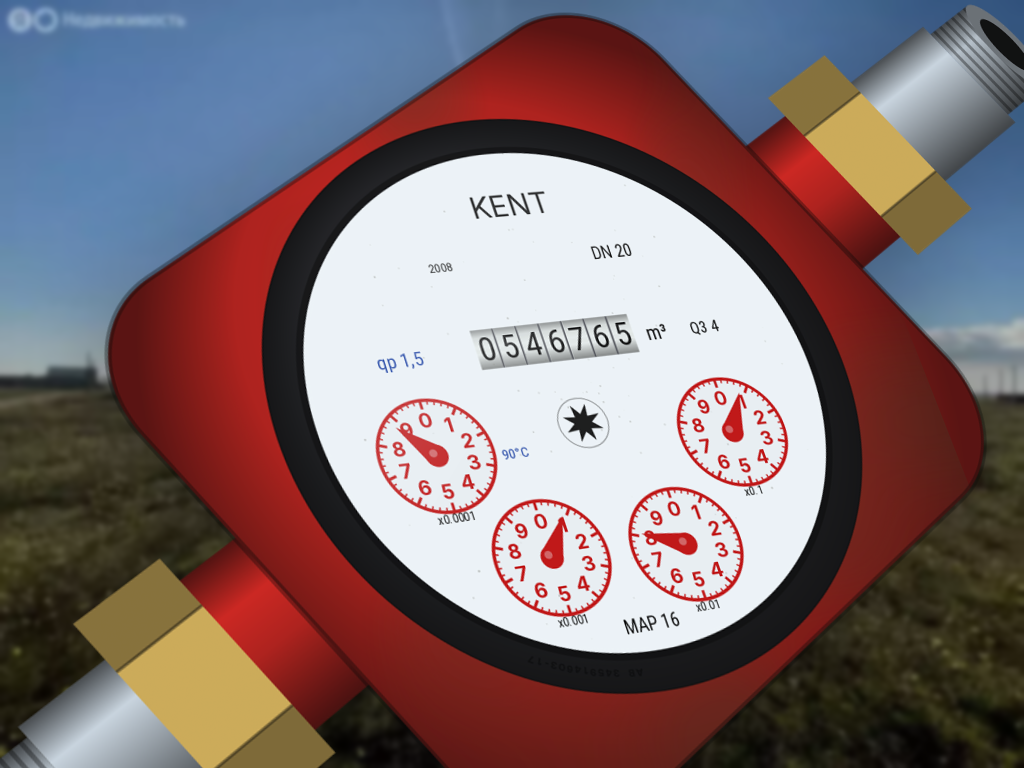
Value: m³ 546765.0808
